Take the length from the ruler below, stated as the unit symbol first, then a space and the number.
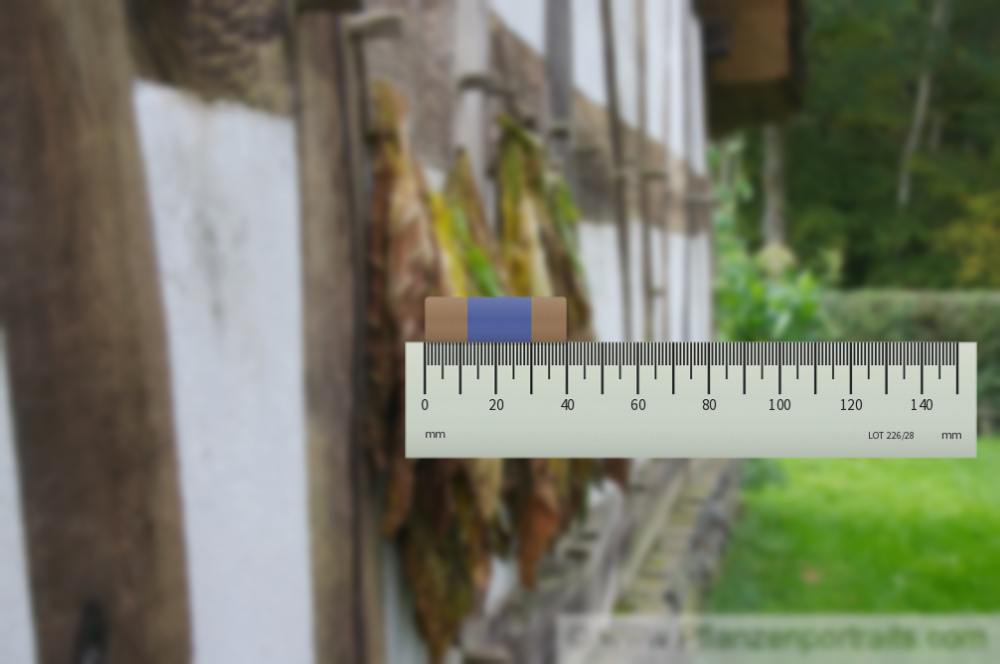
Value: mm 40
